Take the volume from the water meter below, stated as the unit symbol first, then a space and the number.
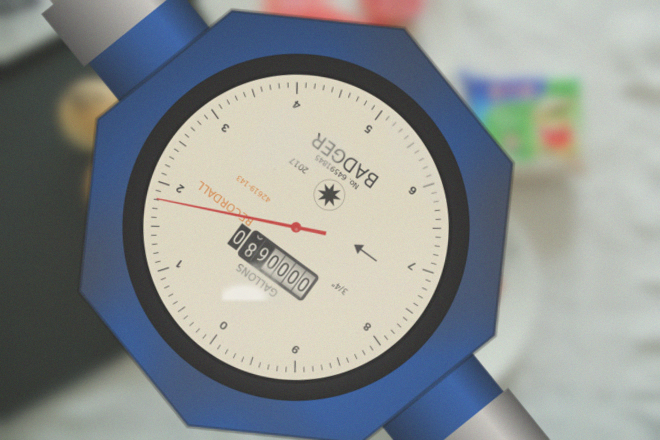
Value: gal 681.8
